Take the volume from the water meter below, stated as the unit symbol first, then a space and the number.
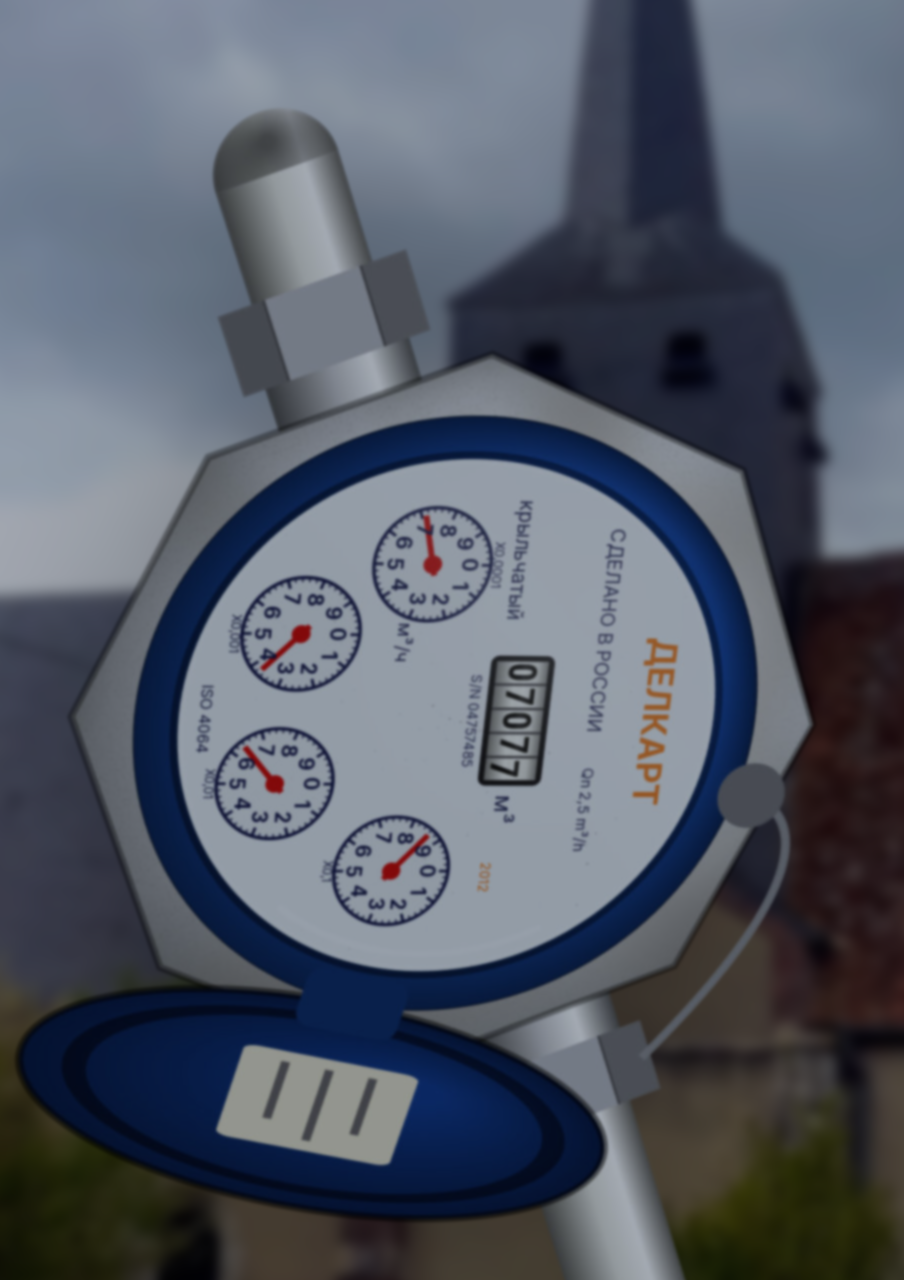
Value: m³ 7076.8637
